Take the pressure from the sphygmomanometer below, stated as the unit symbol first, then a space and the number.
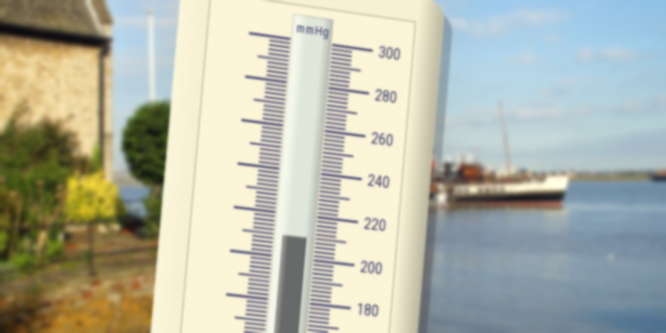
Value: mmHg 210
